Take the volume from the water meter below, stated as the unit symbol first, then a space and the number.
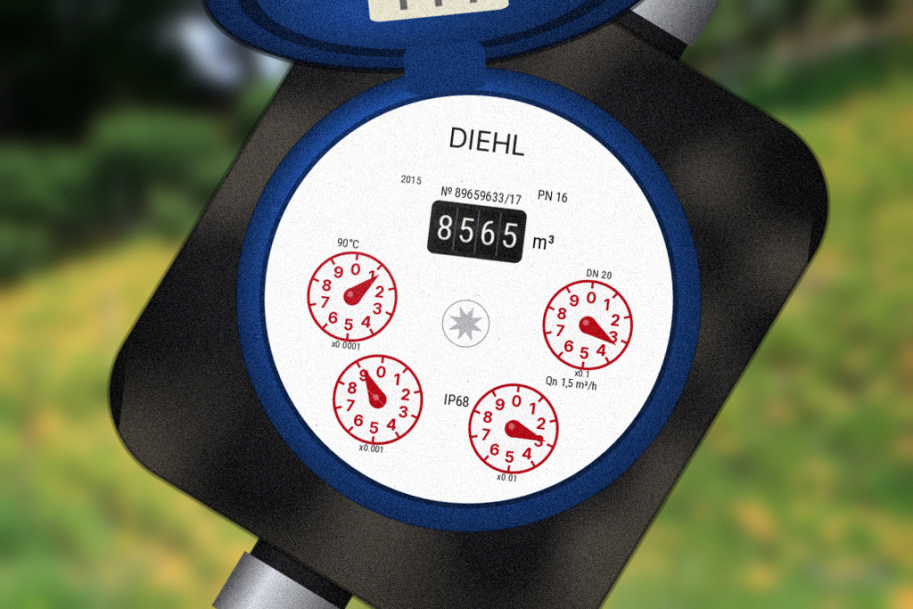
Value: m³ 8565.3291
